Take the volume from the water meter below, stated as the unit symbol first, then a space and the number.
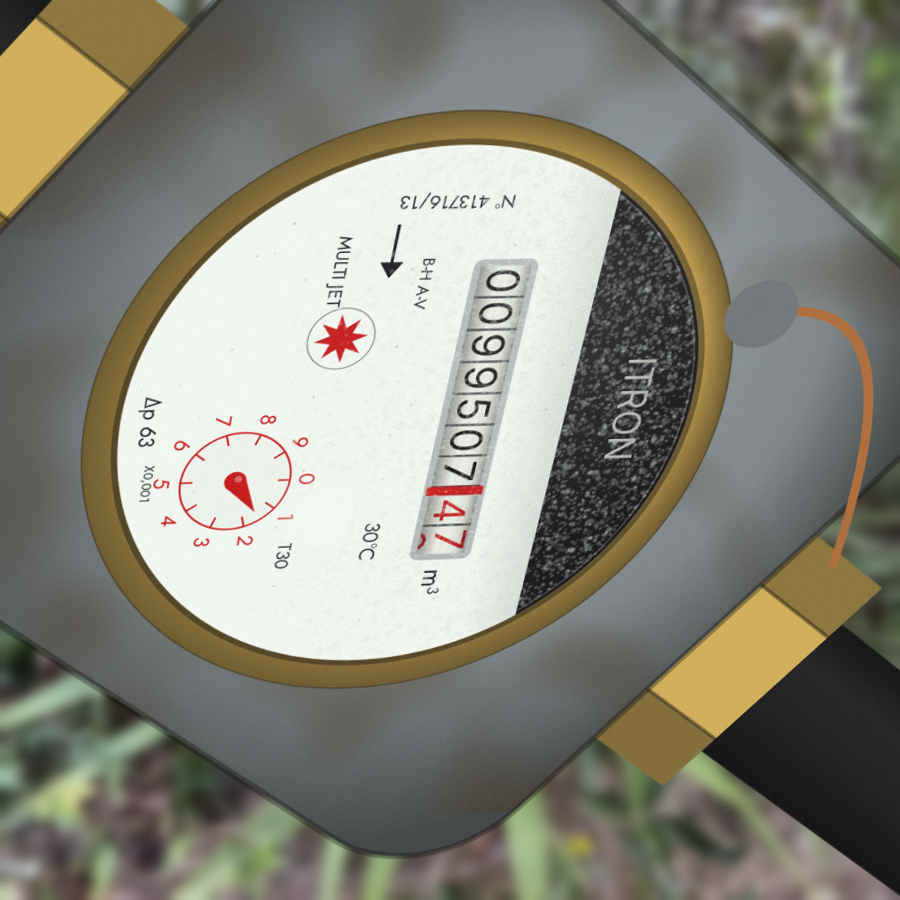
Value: m³ 99507.471
